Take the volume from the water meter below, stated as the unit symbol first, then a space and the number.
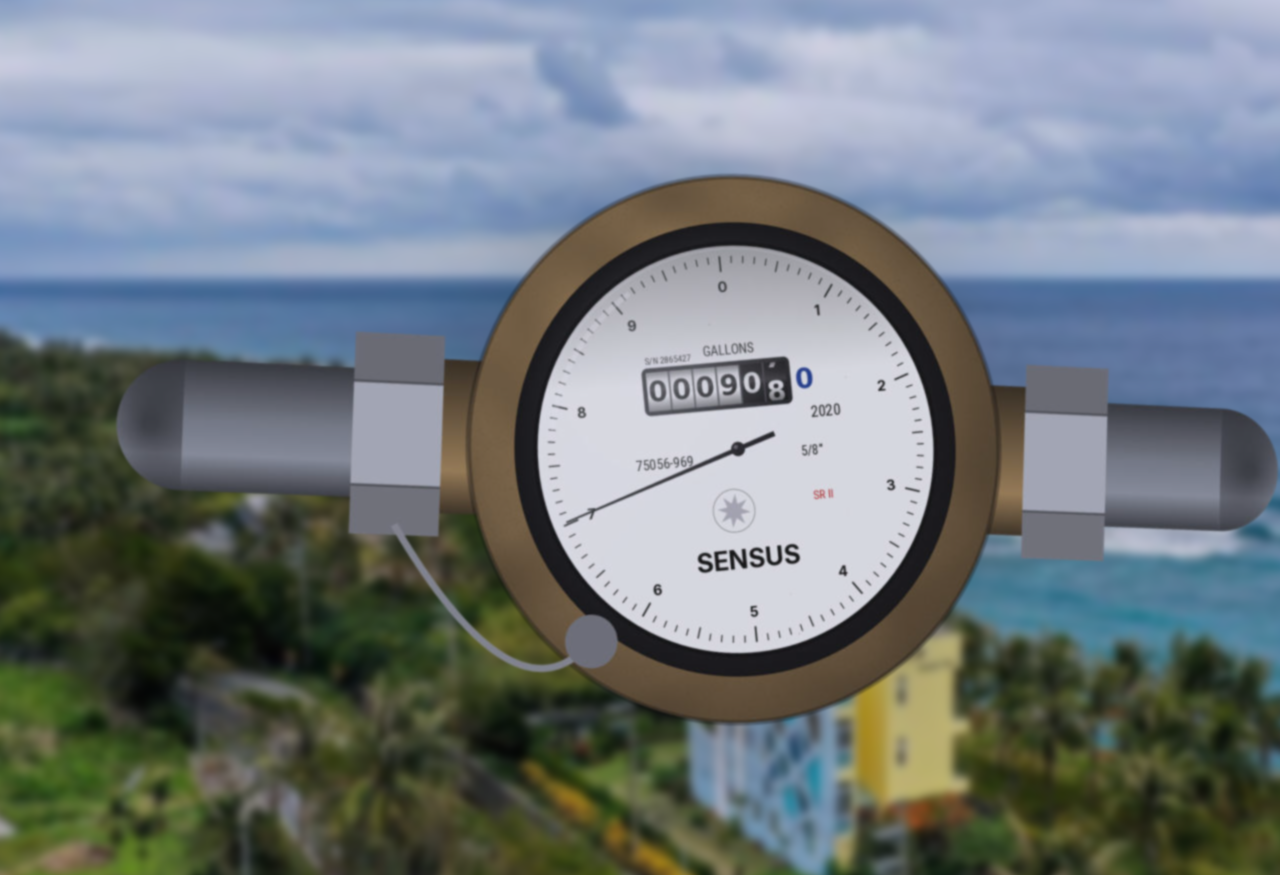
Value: gal 9077.0
